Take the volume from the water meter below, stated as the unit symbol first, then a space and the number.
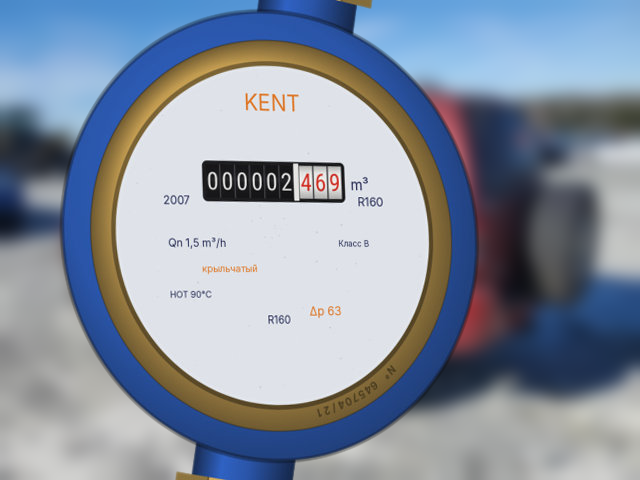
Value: m³ 2.469
